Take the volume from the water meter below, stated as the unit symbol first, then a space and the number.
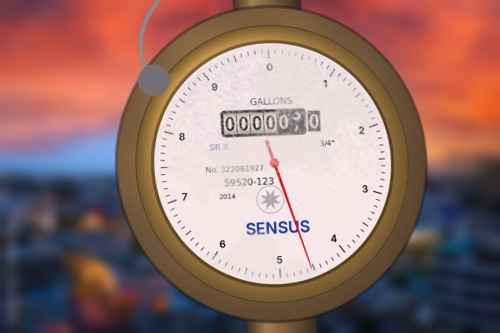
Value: gal 34.5
